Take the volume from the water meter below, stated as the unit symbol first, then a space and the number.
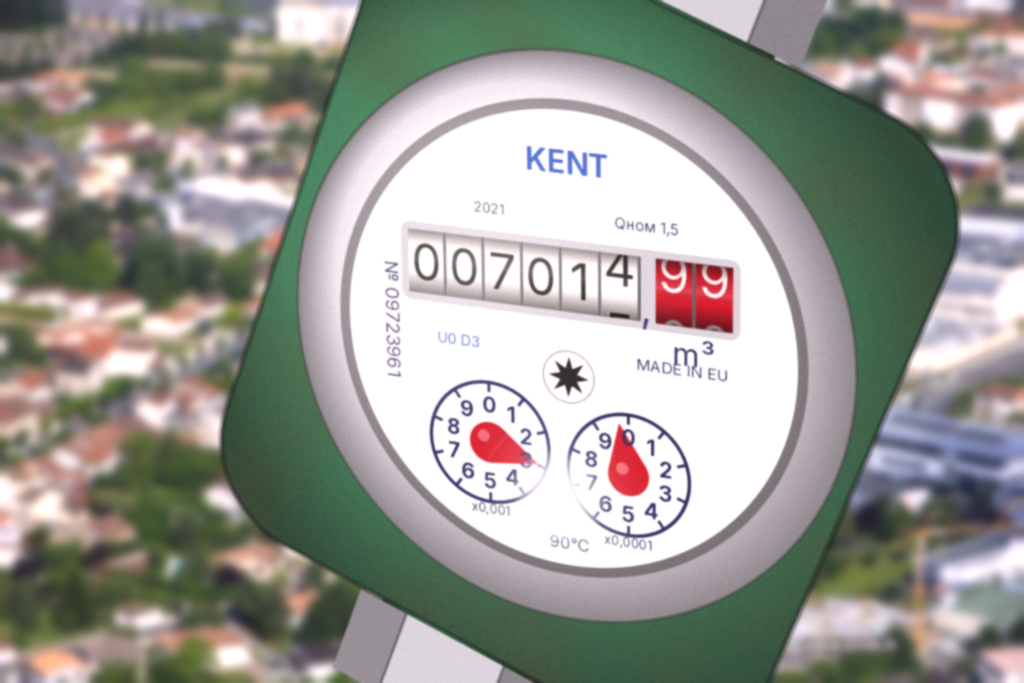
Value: m³ 7014.9929
